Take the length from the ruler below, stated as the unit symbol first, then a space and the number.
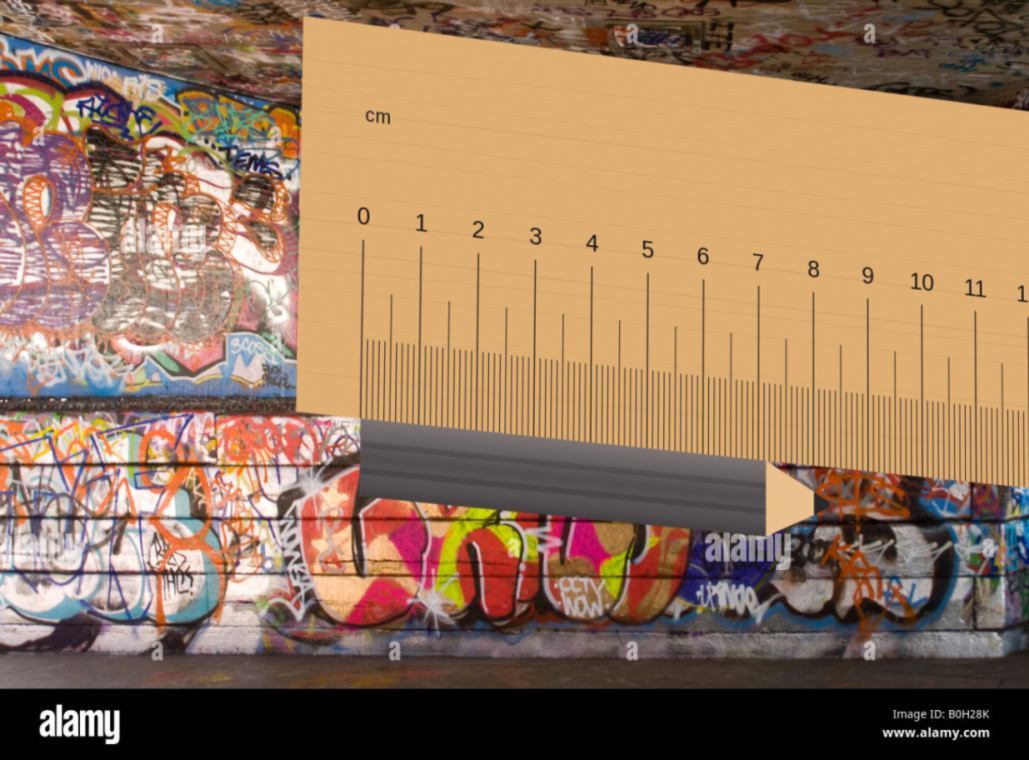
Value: cm 8.3
